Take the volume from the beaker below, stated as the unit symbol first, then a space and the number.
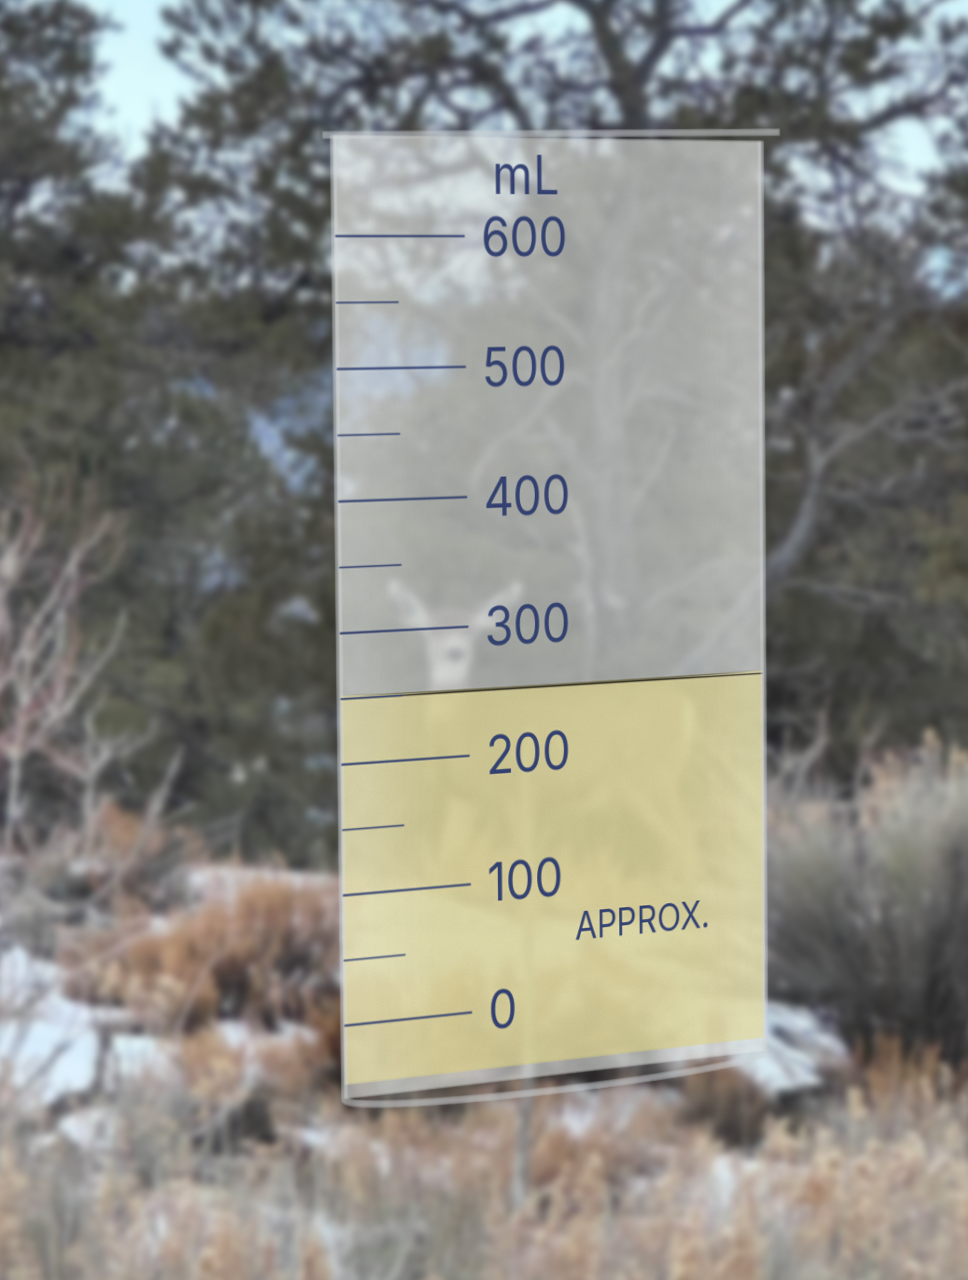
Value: mL 250
